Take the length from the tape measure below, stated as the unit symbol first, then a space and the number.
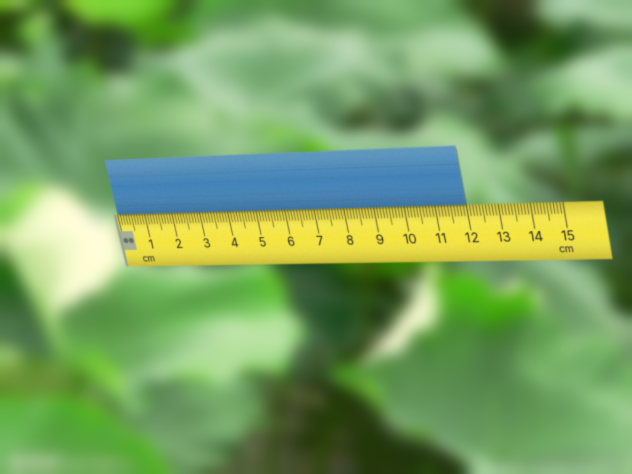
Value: cm 12
